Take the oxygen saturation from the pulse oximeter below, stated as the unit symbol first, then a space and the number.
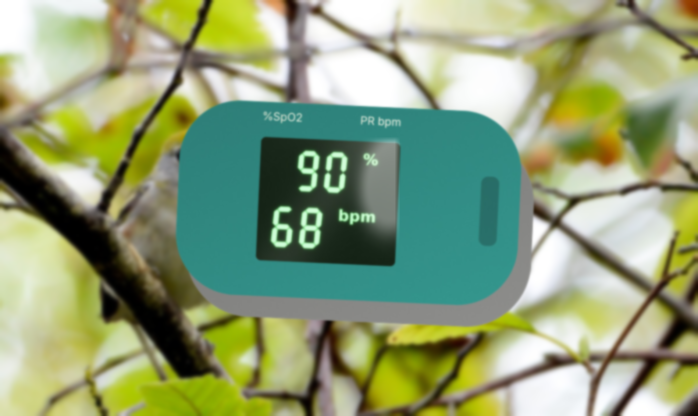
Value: % 90
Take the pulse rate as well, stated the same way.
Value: bpm 68
